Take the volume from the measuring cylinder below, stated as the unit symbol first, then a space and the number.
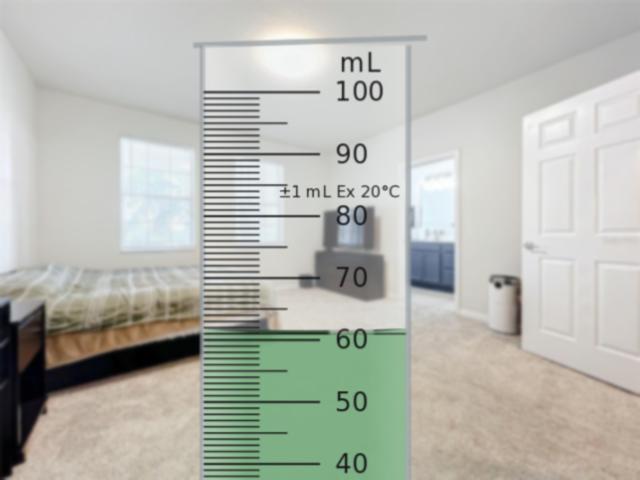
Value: mL 61
